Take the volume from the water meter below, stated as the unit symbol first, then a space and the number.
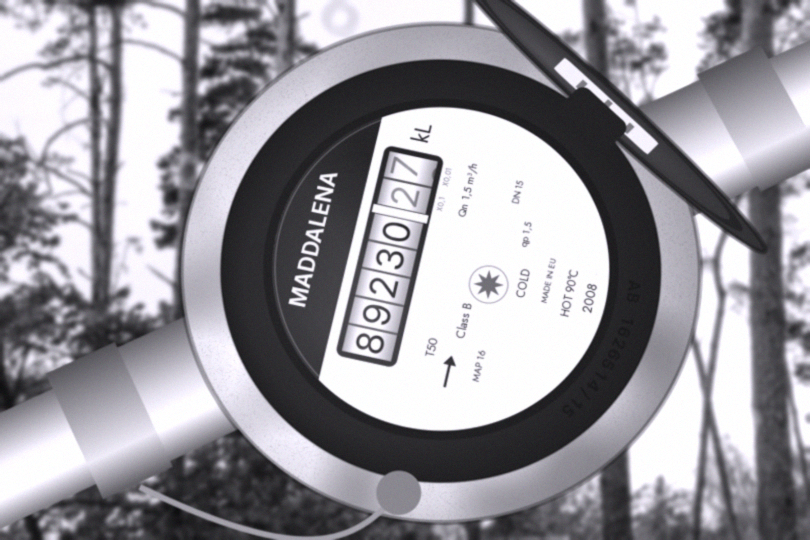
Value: kL 89230.27
